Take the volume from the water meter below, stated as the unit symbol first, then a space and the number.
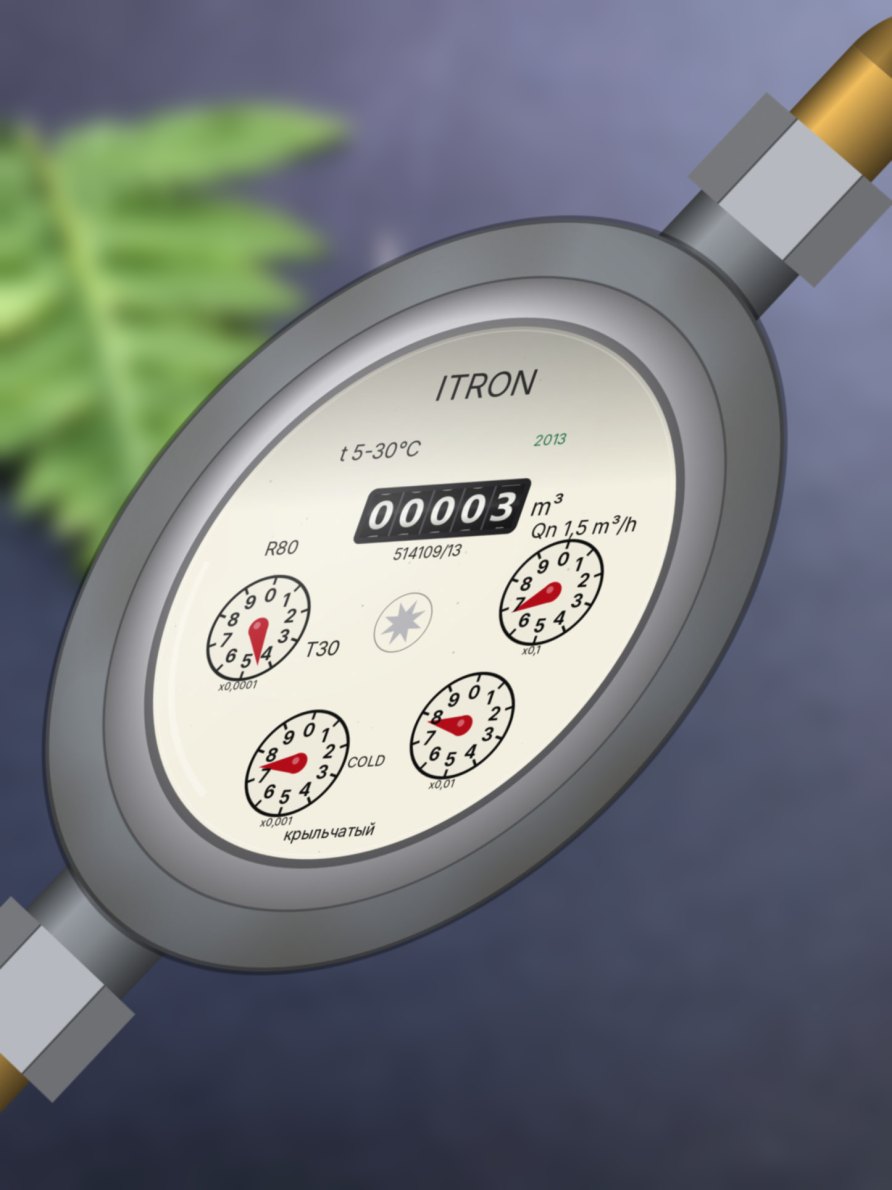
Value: m³ 3.6774
